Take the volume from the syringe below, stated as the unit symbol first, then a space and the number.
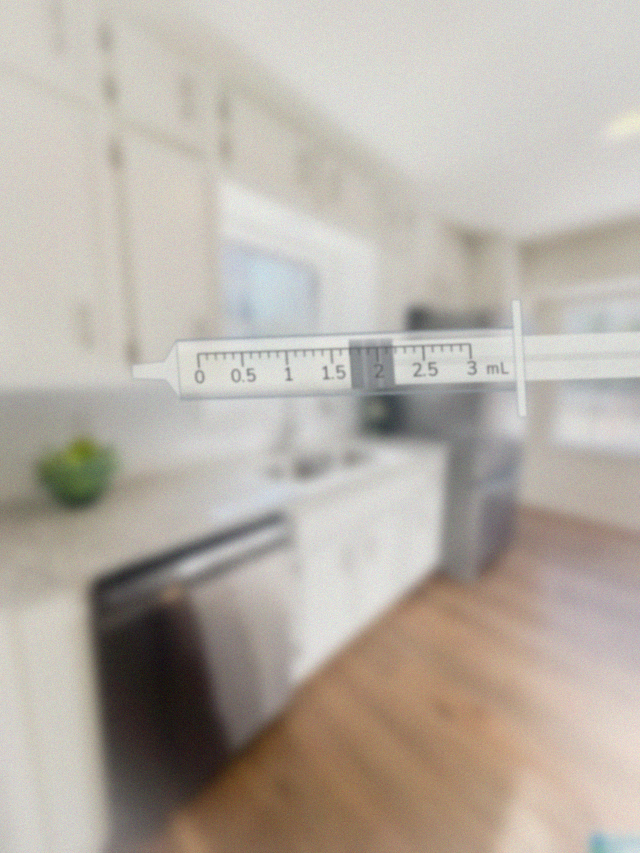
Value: mL 1.7
